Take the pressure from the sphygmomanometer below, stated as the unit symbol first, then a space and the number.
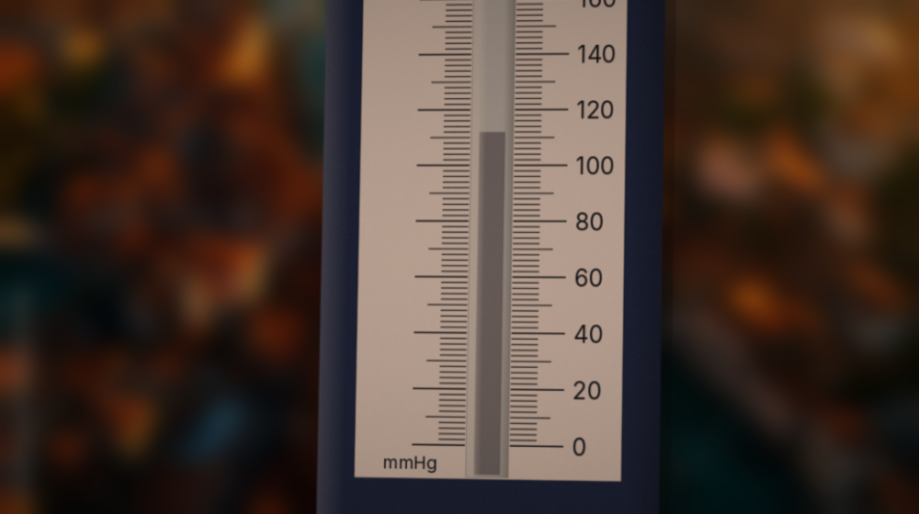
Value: mmHg 112
